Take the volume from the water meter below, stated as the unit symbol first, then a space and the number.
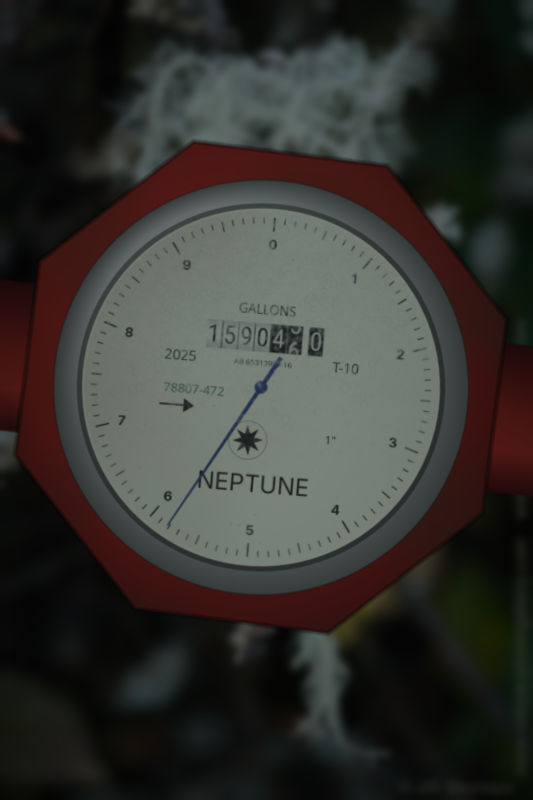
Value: gal 1590455.8
